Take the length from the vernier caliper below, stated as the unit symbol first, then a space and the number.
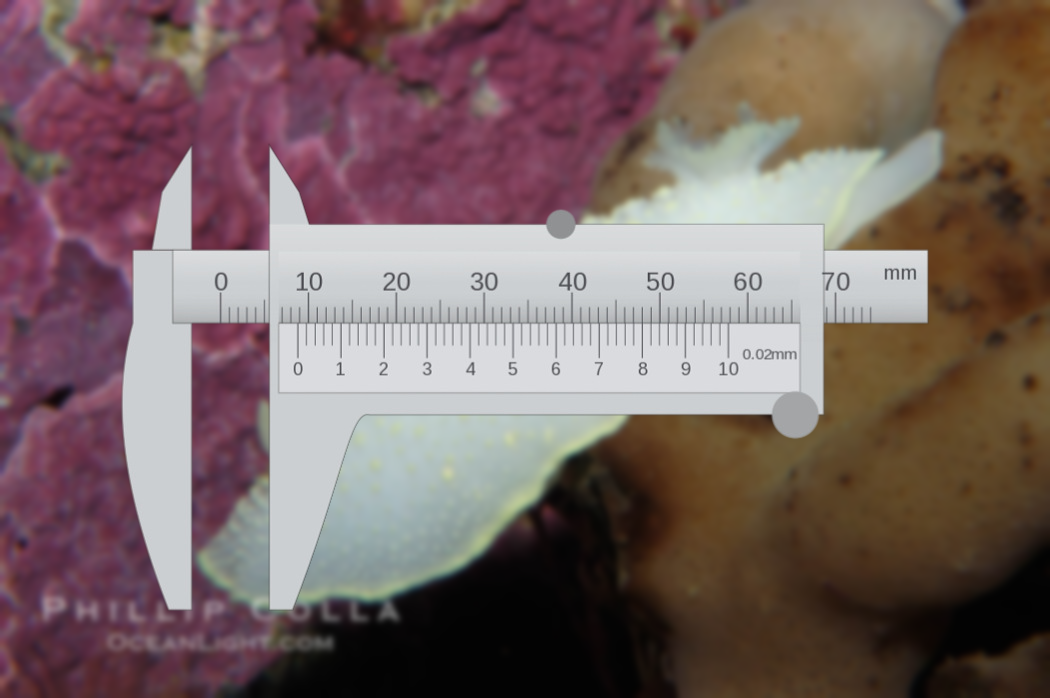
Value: mm 8.8
